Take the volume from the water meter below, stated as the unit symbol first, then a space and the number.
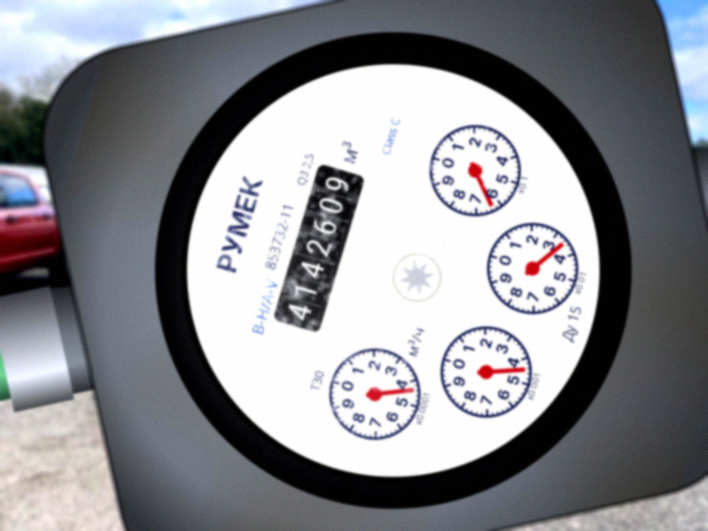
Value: m³ 4142609.6344
